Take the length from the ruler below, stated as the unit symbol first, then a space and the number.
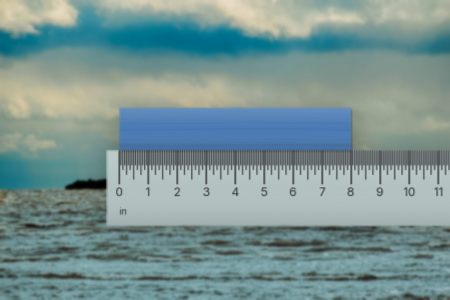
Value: in 8
